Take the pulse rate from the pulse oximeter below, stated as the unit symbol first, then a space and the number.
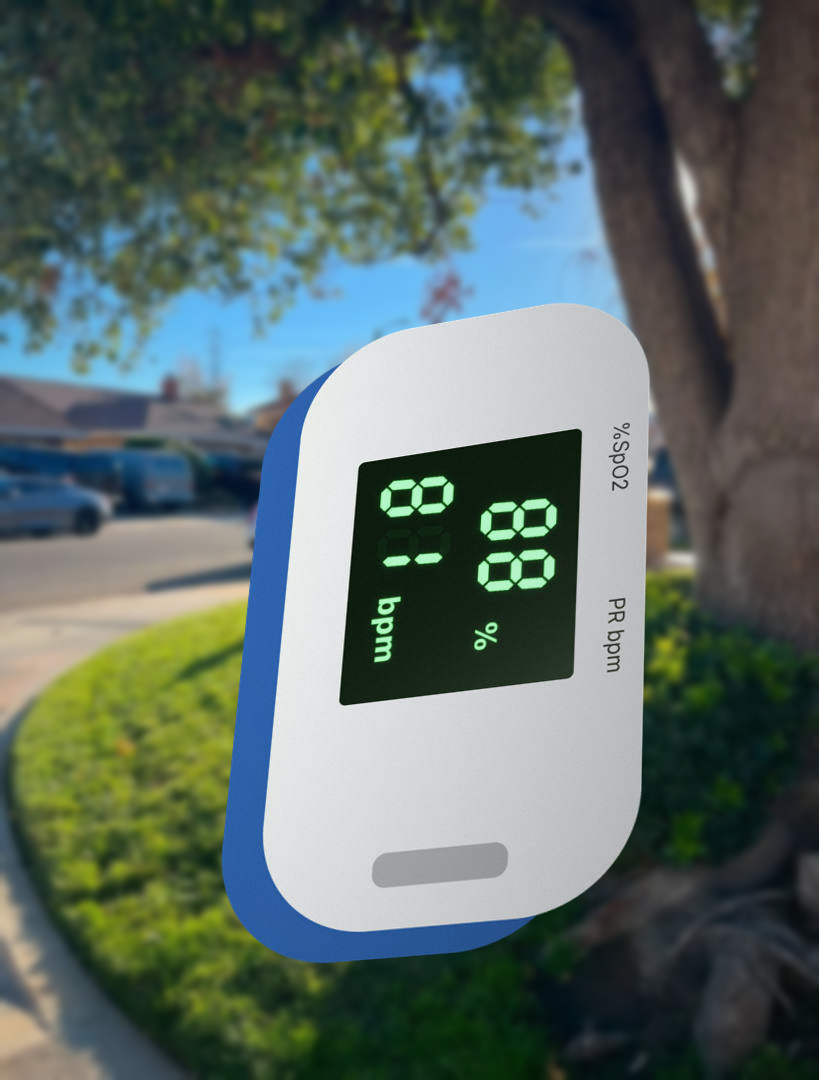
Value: bpm 81
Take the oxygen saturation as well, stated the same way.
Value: % 88
